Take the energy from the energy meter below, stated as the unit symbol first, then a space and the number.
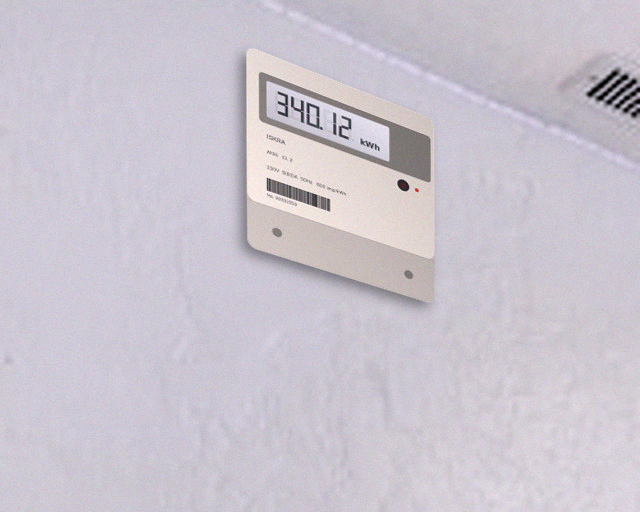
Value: kWh 340.12
